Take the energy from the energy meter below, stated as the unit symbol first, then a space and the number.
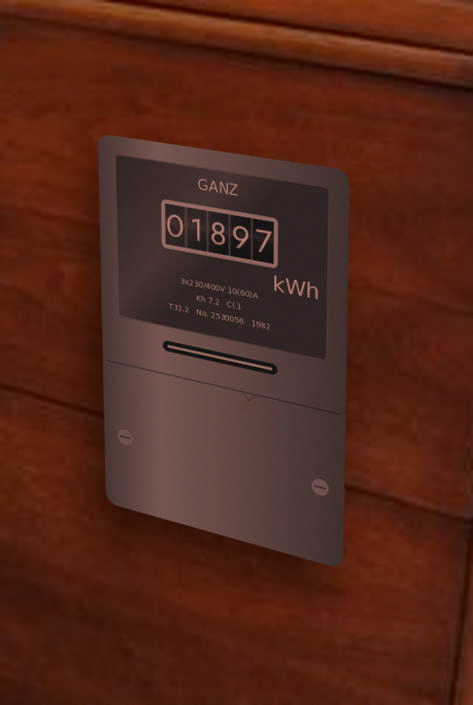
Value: kWh 1897
